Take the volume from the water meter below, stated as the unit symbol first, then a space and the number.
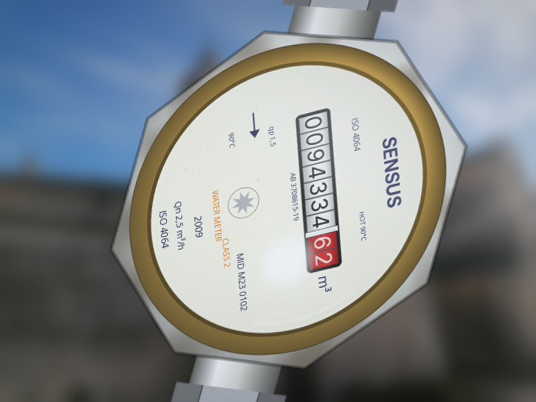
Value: m³ 94334.62
